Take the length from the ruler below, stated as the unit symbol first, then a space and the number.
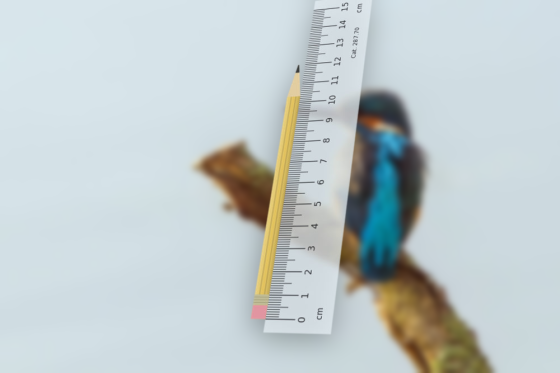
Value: cm 12
